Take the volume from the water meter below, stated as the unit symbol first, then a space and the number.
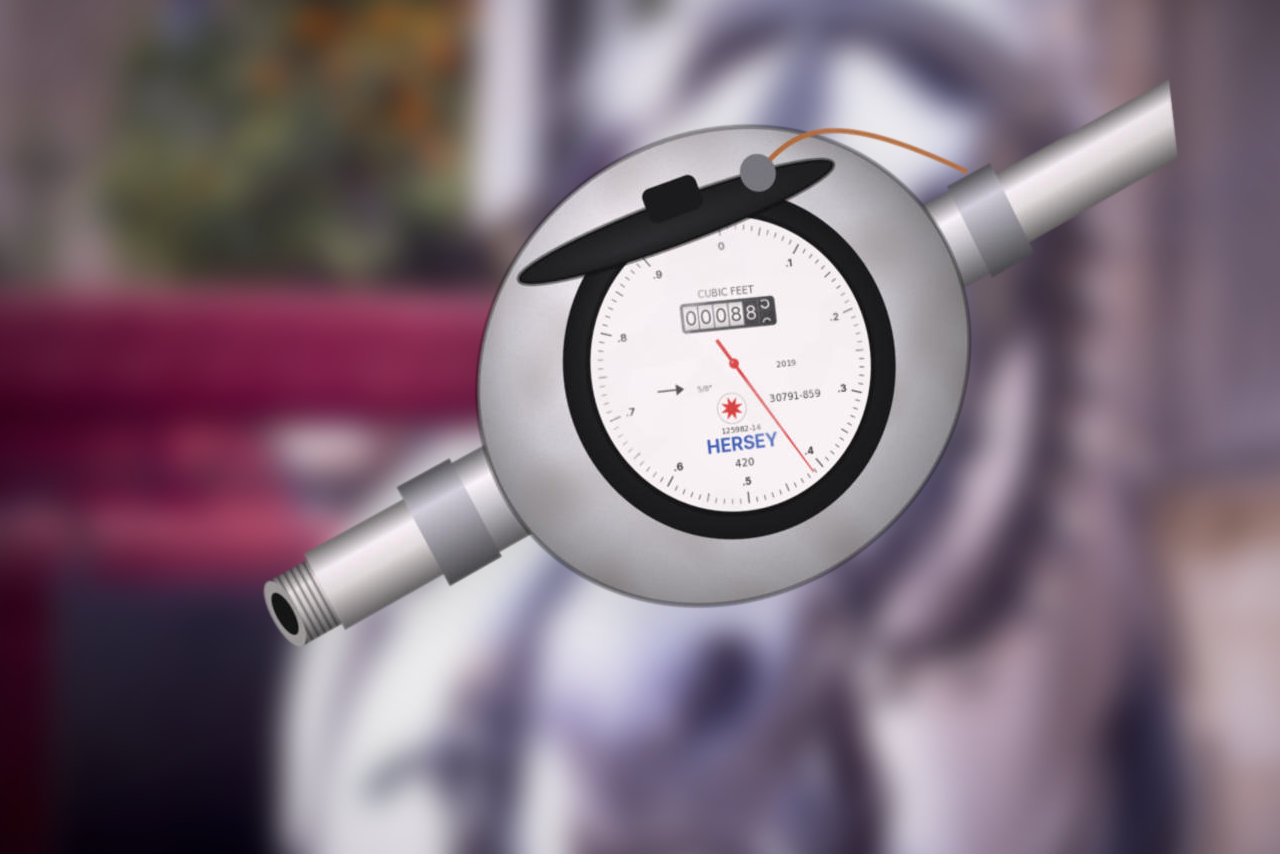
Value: ft³ 885.41
